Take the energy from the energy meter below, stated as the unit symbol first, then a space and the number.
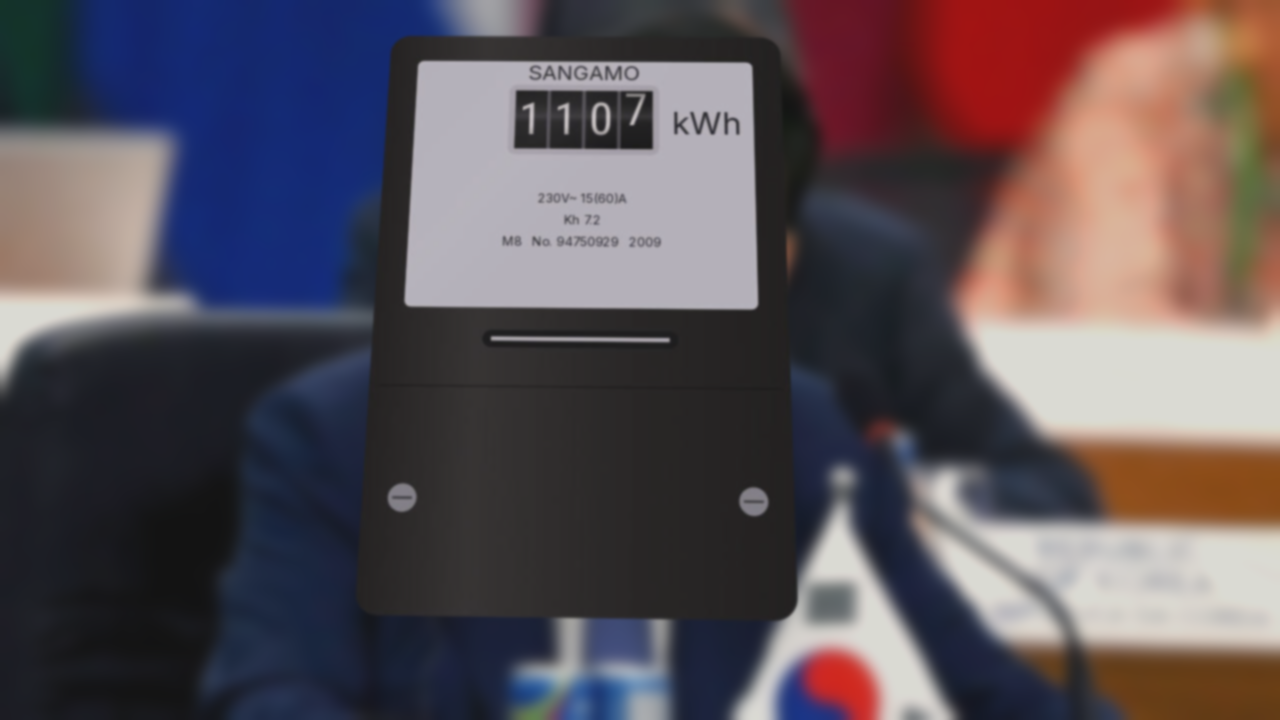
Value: kWh 1107
